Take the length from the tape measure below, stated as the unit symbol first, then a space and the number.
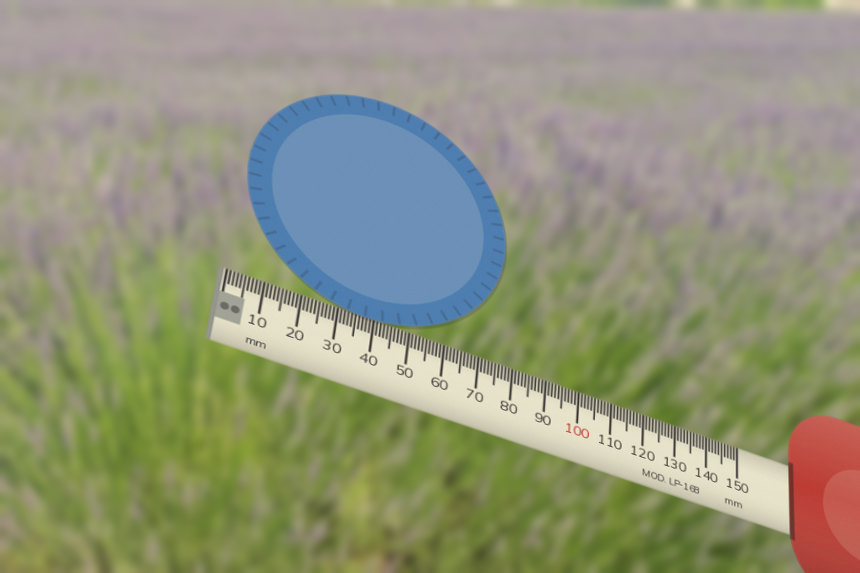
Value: mm 75
